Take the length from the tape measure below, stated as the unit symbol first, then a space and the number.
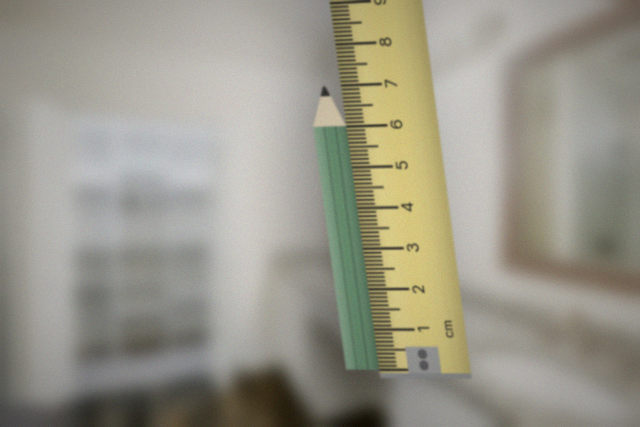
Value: cm 7
